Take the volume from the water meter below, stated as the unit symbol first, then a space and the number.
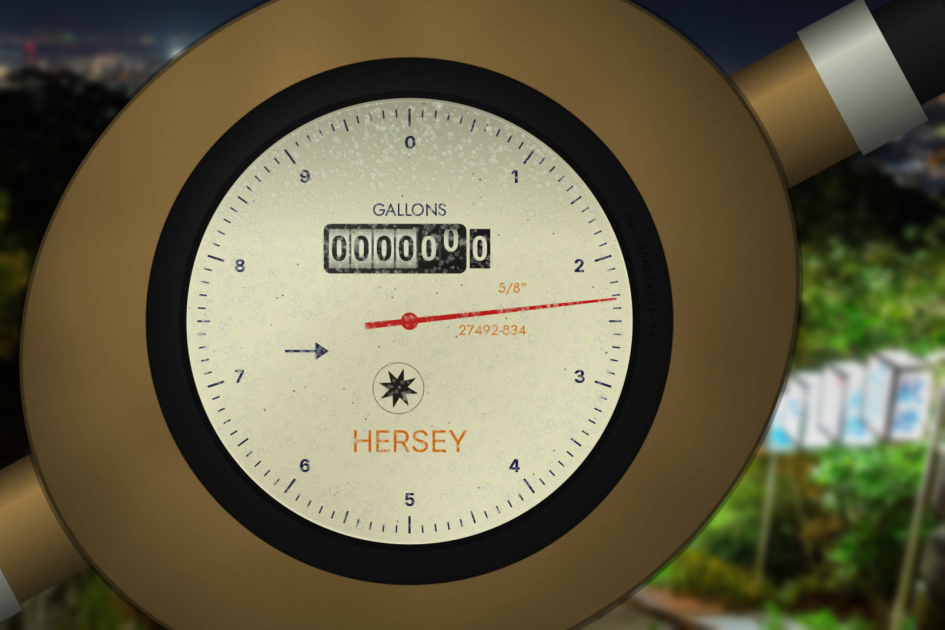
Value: gal 2.3
